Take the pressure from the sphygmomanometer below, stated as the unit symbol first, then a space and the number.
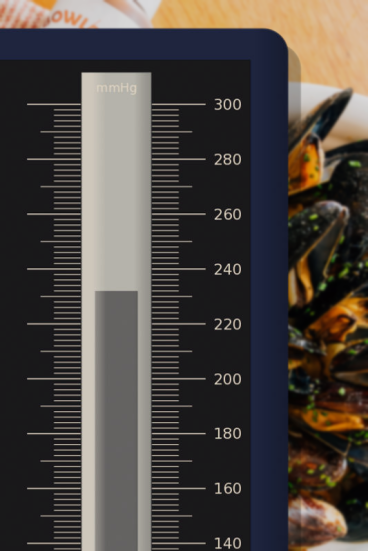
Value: mmHg 232
